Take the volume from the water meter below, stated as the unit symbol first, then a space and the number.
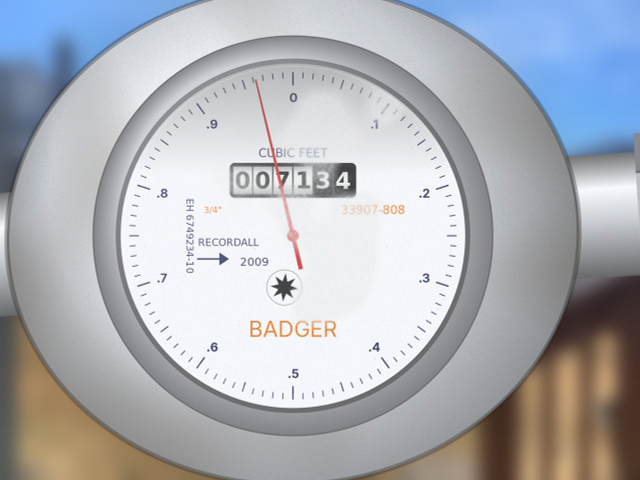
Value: ft³ 7133.96
